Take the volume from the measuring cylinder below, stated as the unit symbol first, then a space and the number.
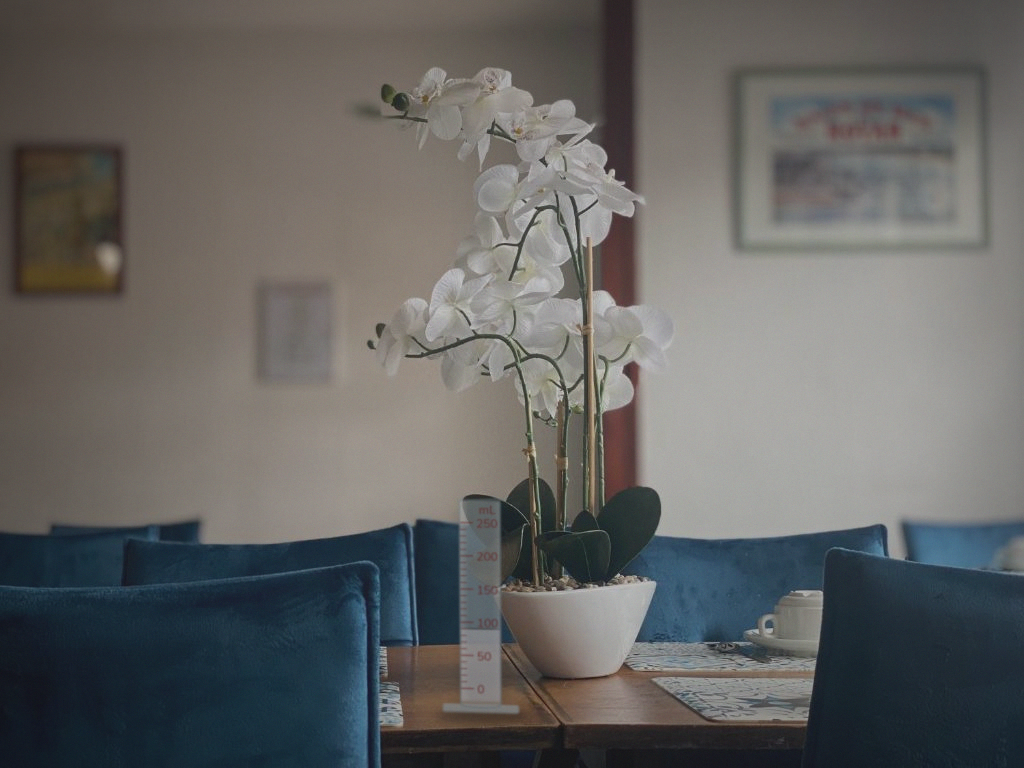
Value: mL 90
